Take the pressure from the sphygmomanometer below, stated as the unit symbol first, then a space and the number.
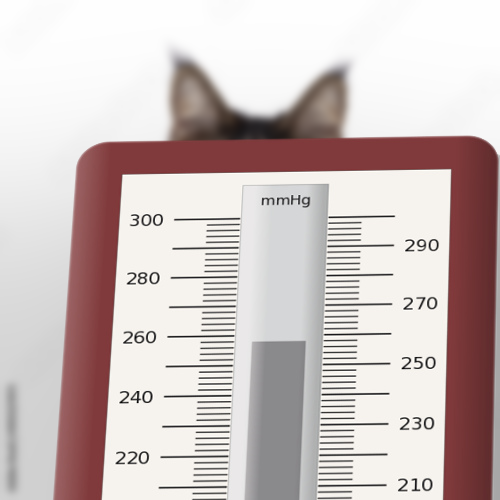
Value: mmHg 258
